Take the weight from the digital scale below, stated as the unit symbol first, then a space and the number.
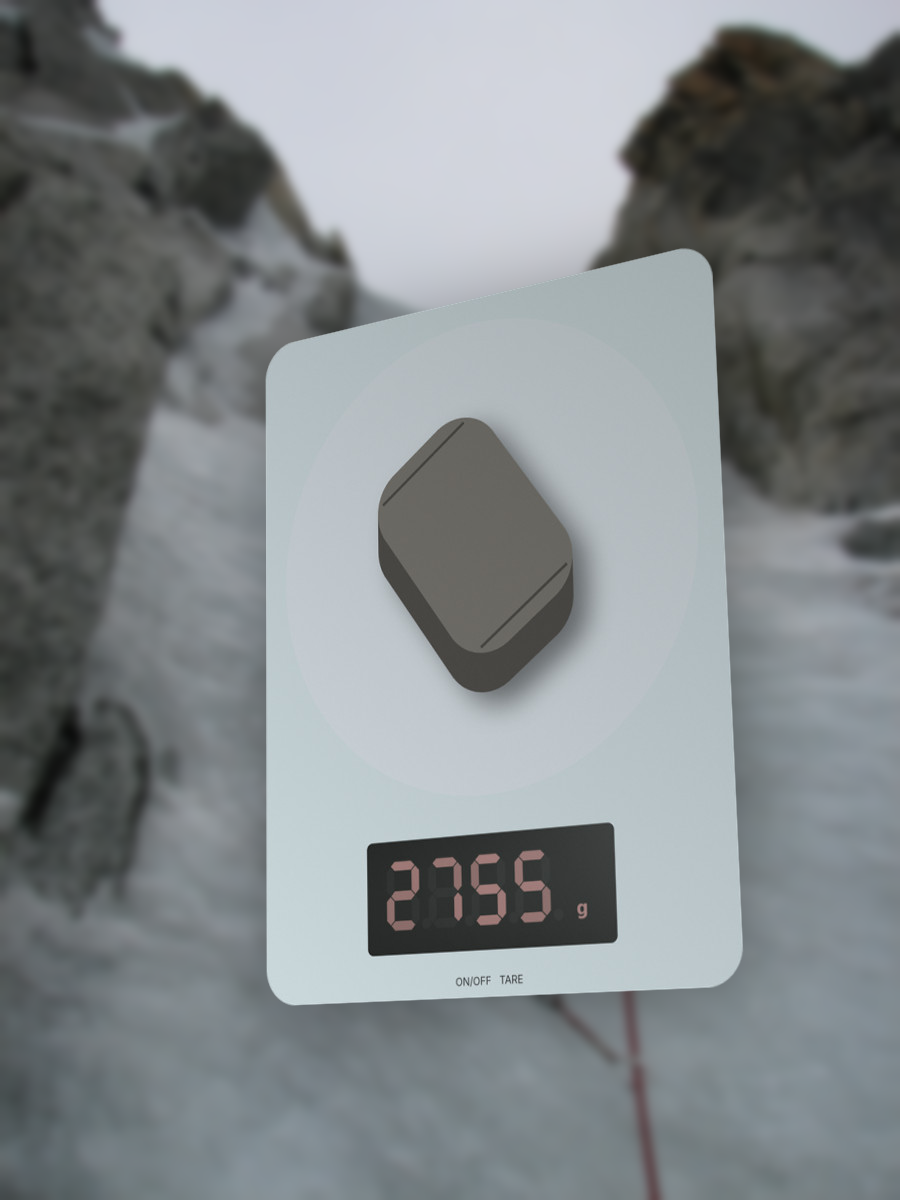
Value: g 2755
